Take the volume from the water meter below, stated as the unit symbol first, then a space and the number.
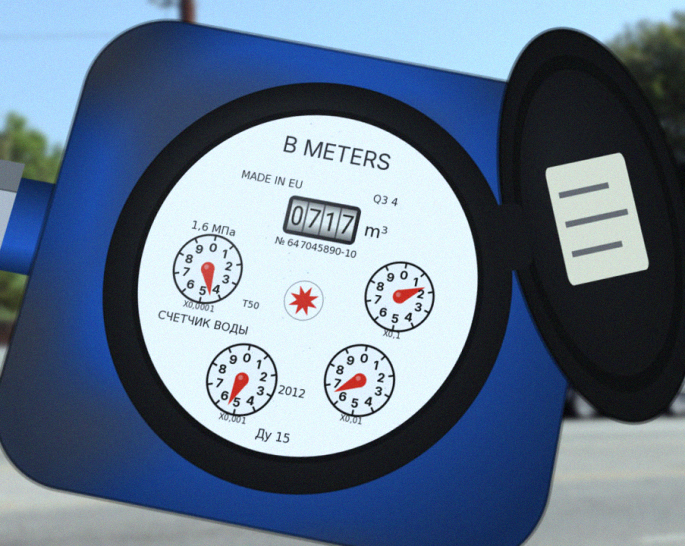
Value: m³ 717.1654
